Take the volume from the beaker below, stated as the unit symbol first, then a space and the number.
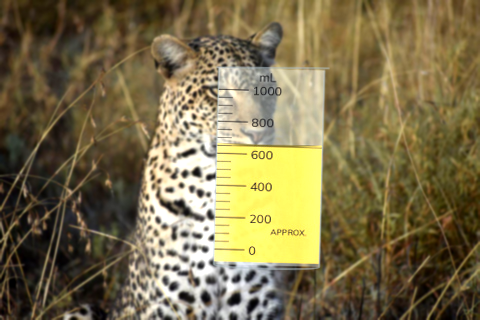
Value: mL 650
